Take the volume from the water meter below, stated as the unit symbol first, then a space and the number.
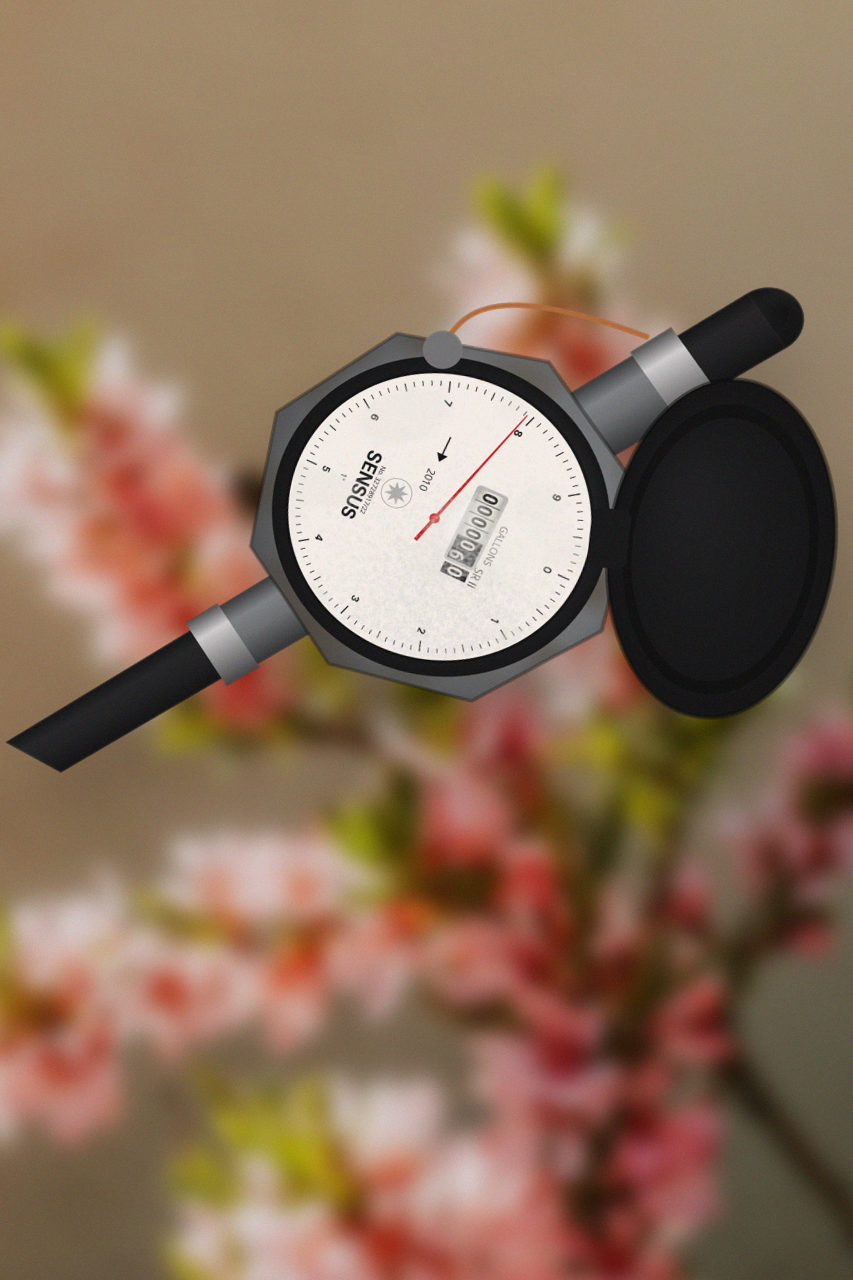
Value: gal 57.9
